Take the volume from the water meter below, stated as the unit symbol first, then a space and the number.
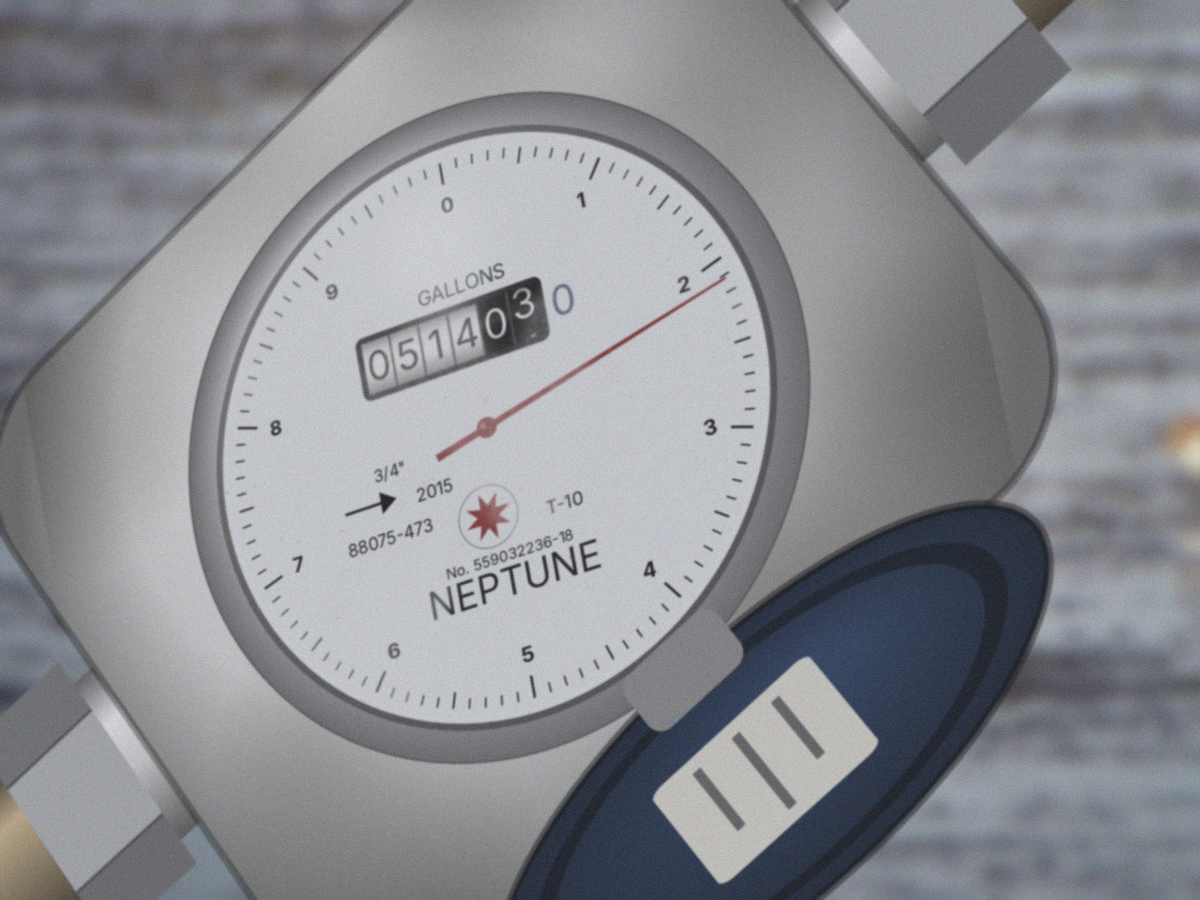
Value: gal 514032.1
